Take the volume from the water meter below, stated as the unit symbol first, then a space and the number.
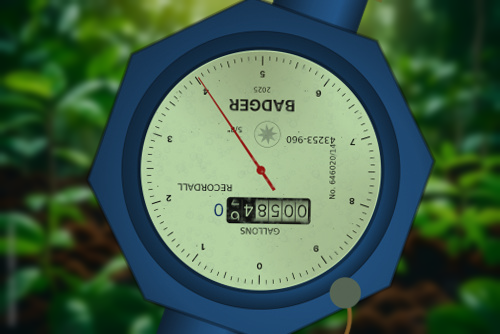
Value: gal 58464.0
